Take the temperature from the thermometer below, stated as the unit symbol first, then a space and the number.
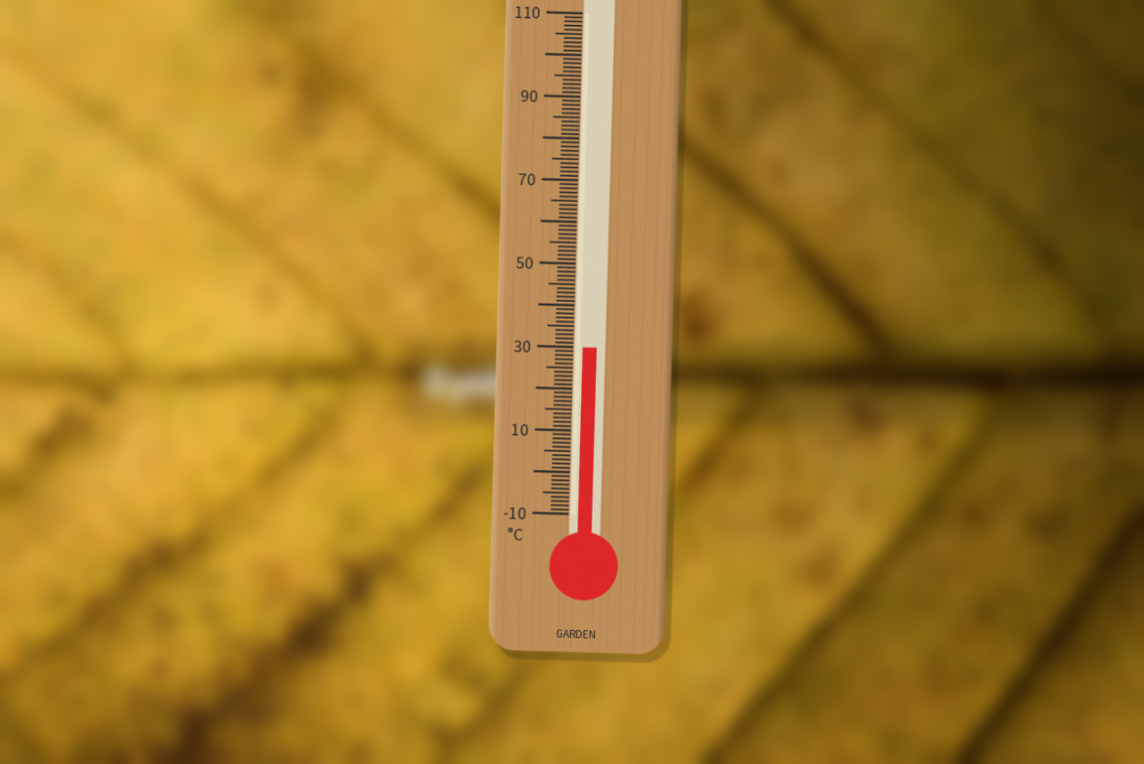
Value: °C 30
